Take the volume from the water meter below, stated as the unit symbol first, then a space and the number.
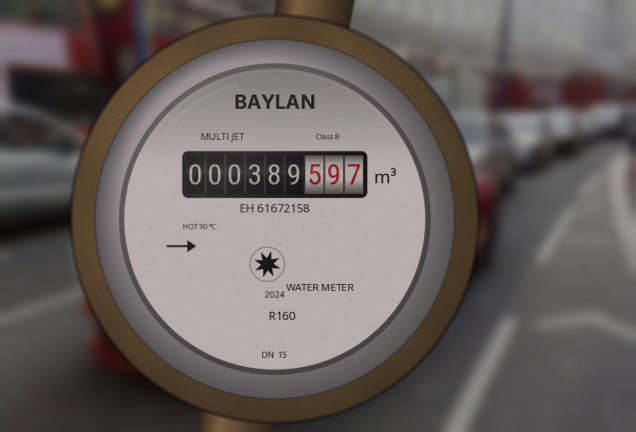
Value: m³ 389.597
